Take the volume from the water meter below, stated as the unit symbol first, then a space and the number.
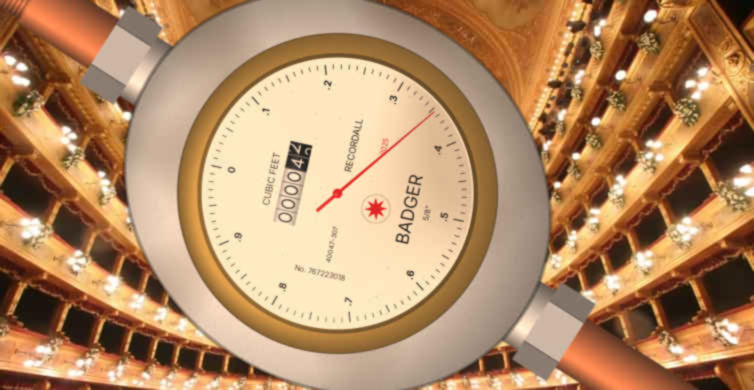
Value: ft³ 42.35
